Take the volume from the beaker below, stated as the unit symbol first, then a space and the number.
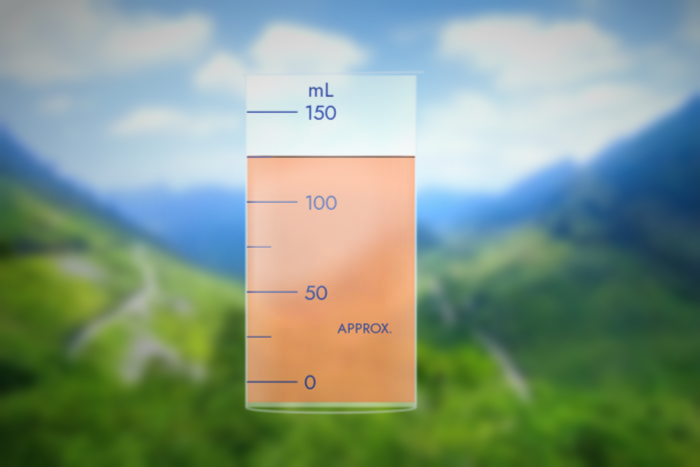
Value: mL 125
